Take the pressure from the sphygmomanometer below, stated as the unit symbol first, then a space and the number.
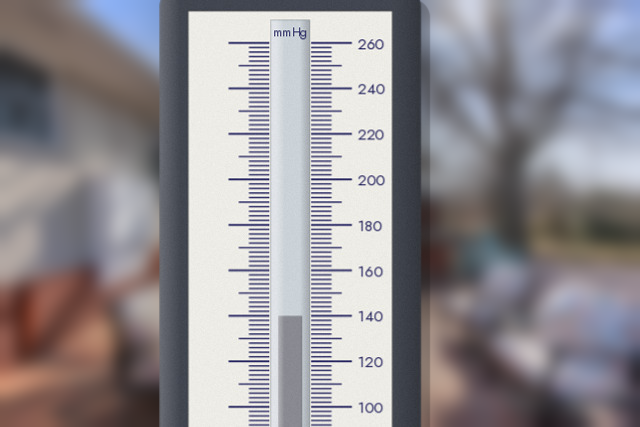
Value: mmHg 140
